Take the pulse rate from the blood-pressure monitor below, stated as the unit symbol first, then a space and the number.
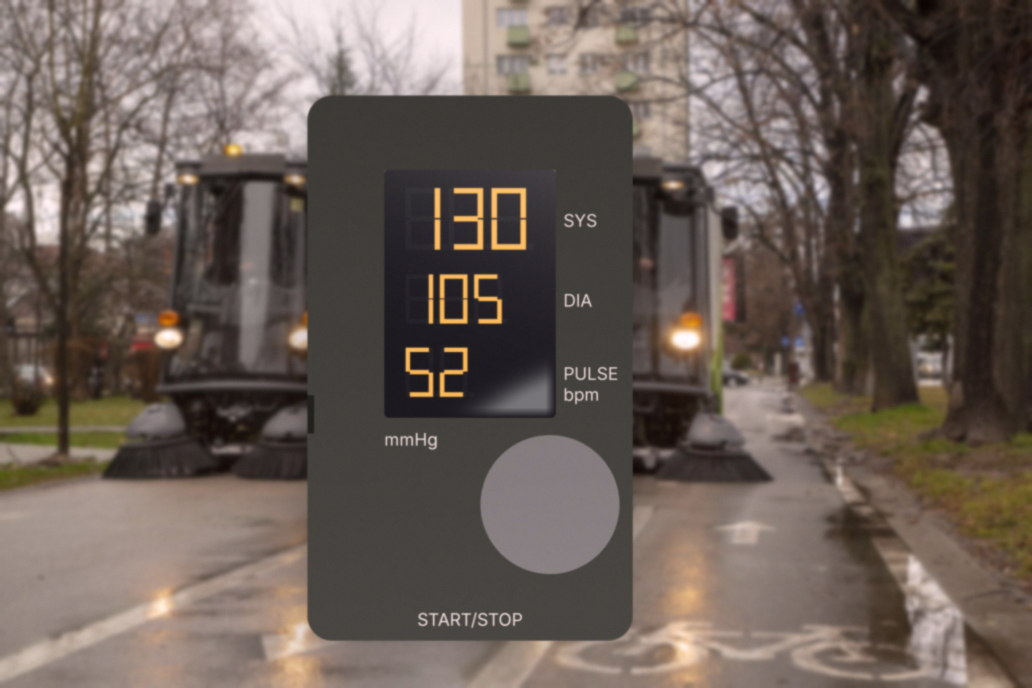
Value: bpm 52
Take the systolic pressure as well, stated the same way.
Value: mmHg 130
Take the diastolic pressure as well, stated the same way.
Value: mmHg 105
